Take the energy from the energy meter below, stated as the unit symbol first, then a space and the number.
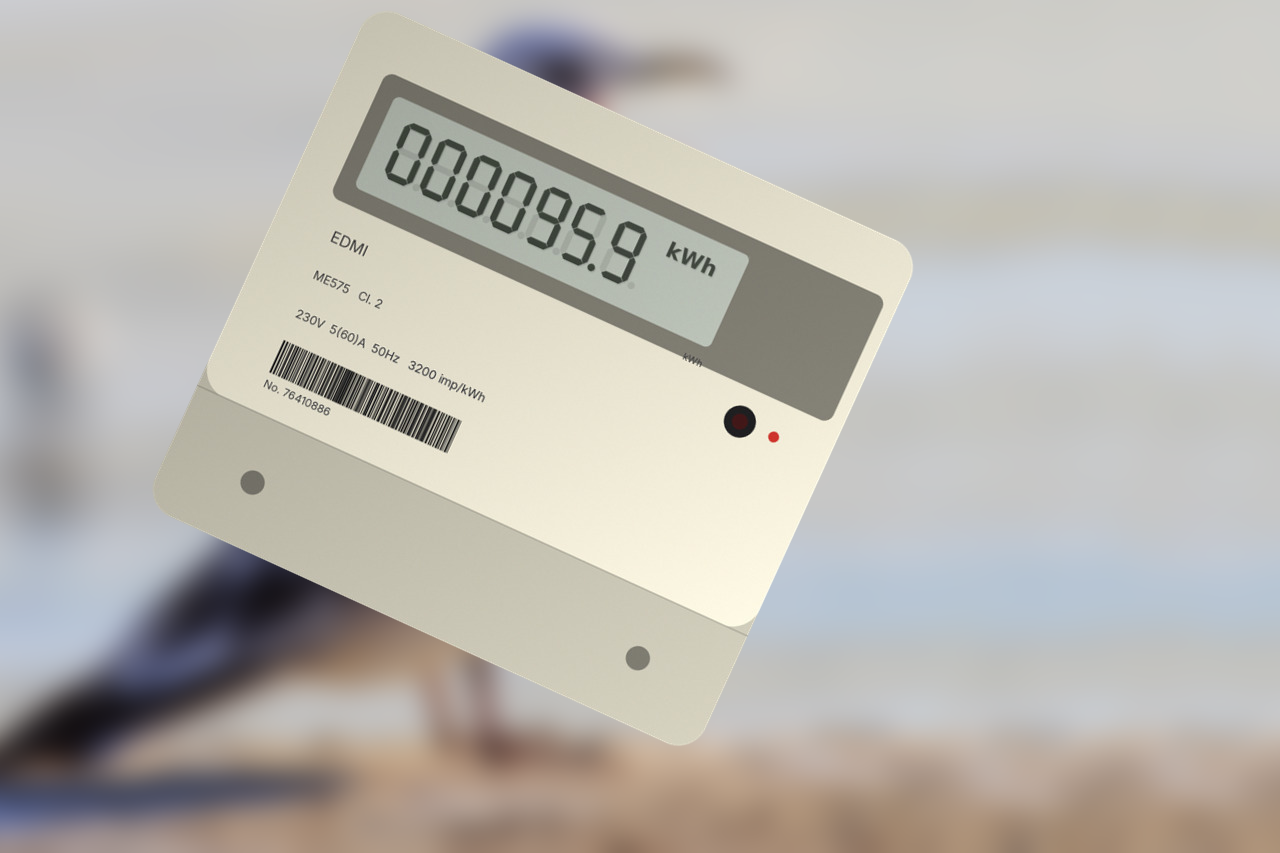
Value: kWh 95.9
